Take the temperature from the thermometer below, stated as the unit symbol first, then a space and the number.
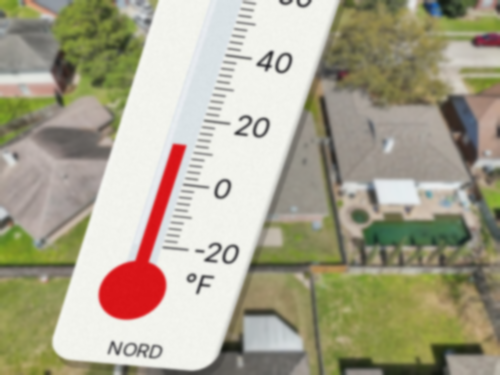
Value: °F 12
